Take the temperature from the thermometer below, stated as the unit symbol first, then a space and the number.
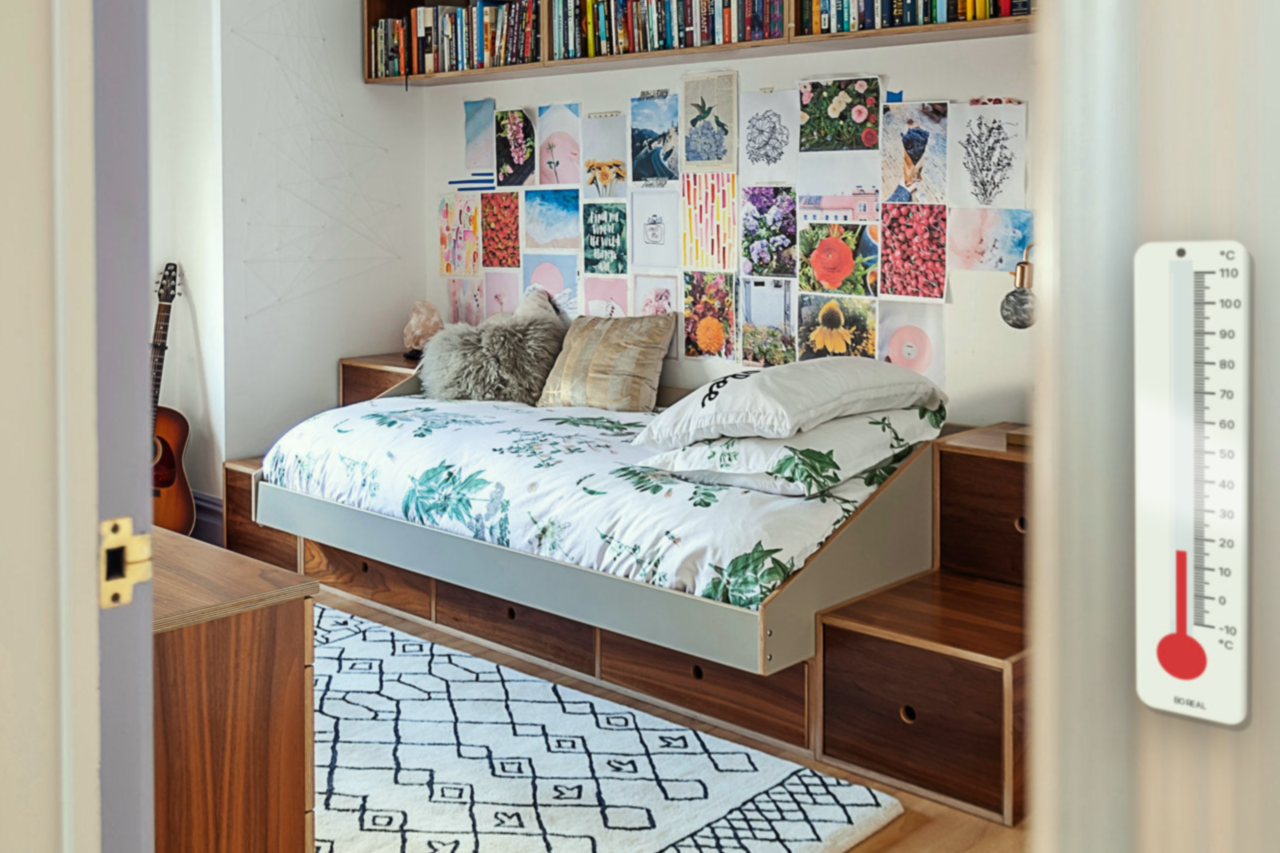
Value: °C 15
